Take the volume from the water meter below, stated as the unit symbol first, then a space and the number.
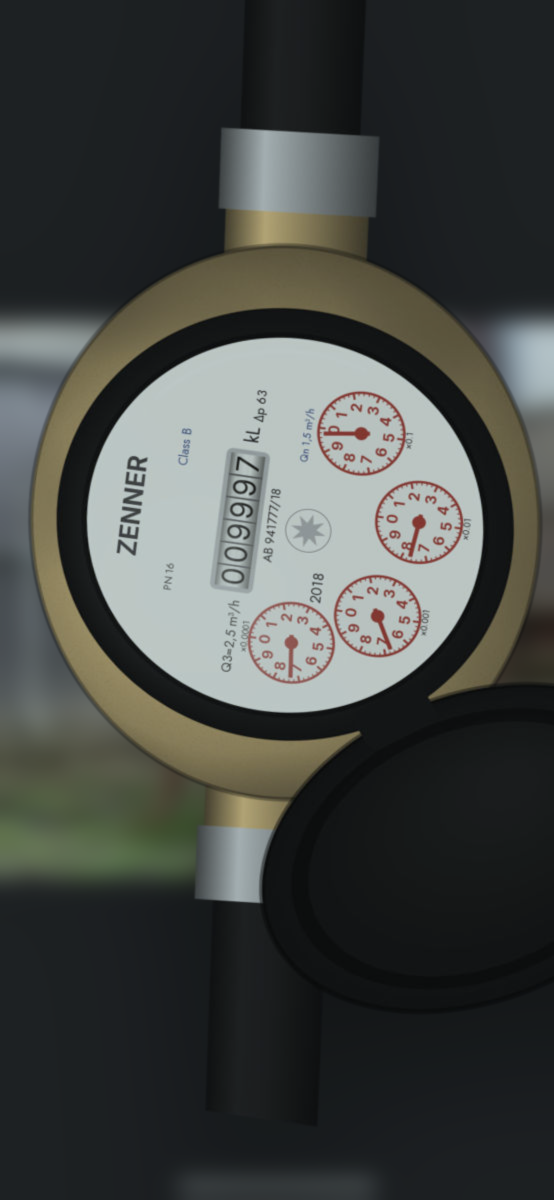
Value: kL 9996.9767
